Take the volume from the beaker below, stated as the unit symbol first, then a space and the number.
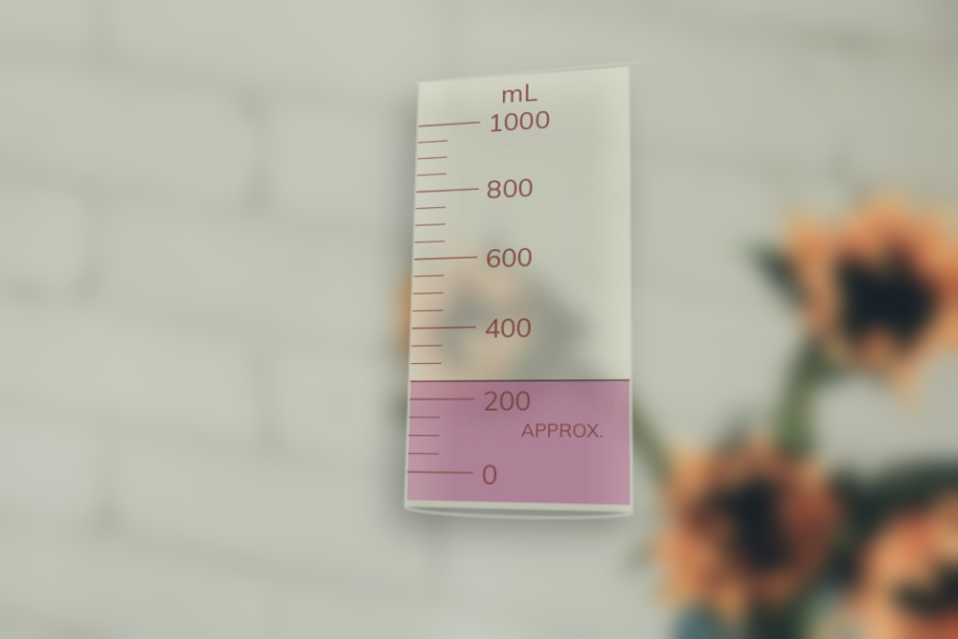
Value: mL 250
